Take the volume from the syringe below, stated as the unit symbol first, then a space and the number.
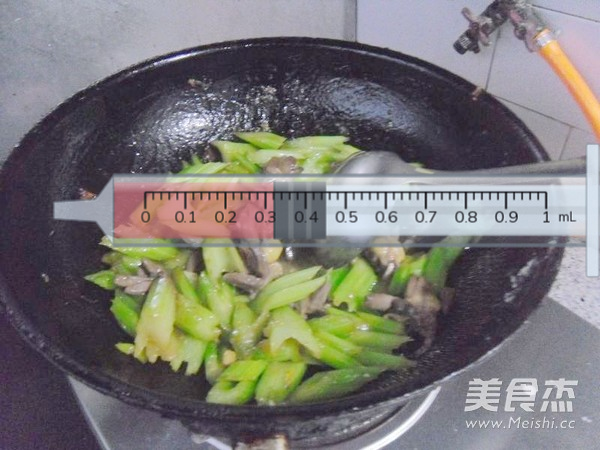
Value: mL 0.32
